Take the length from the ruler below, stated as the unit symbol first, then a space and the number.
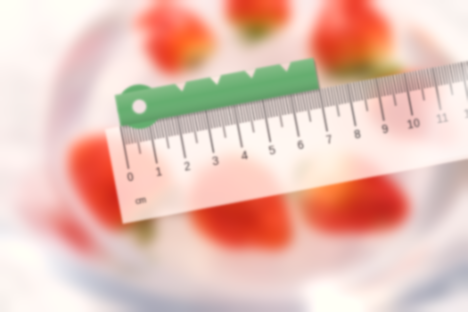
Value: cm 7
